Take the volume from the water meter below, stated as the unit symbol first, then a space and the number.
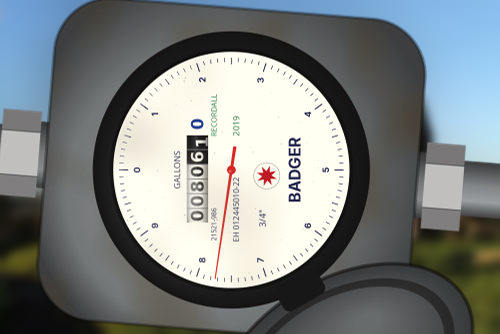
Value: gal 80607.7
